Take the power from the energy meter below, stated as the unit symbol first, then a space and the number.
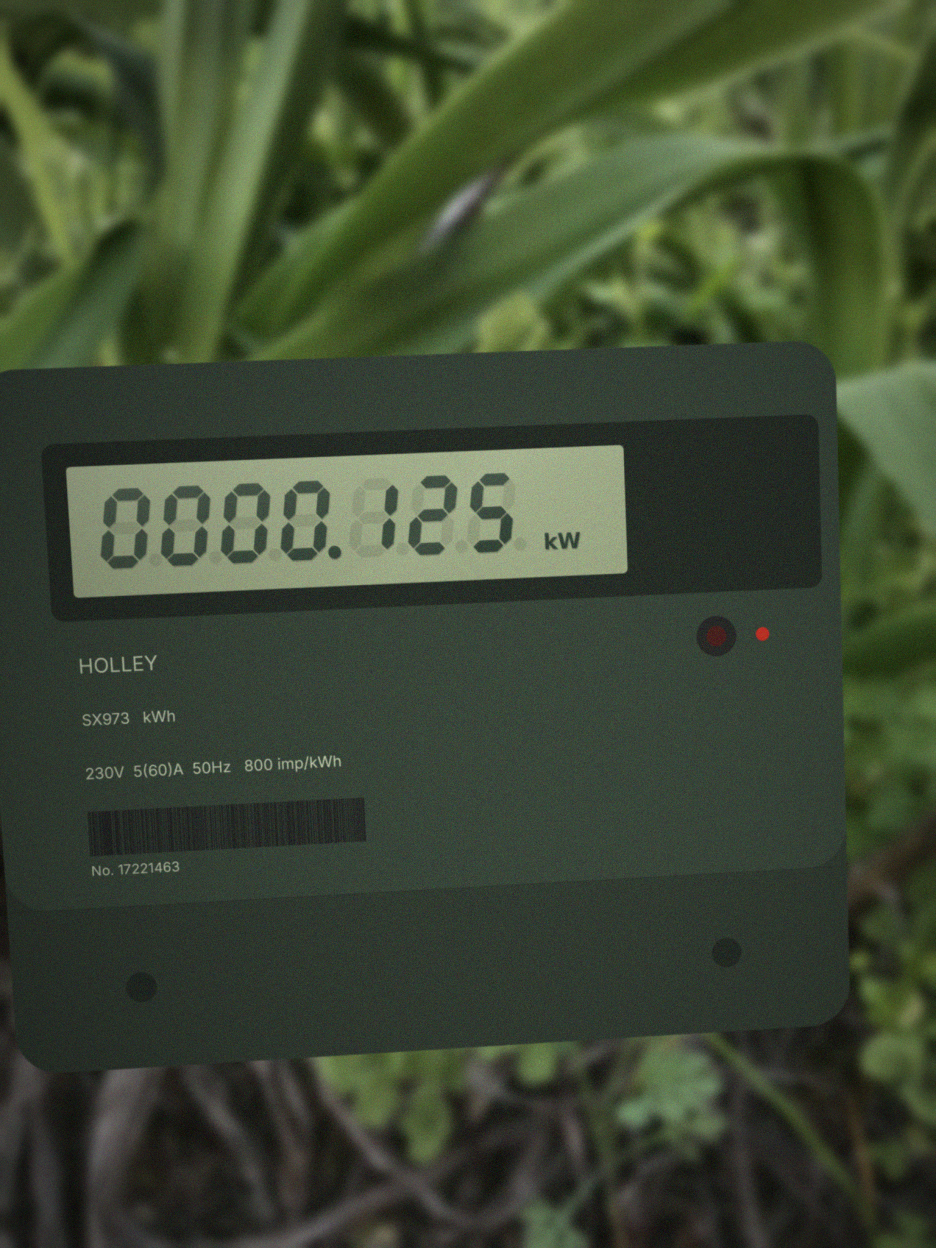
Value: kW 0.125
